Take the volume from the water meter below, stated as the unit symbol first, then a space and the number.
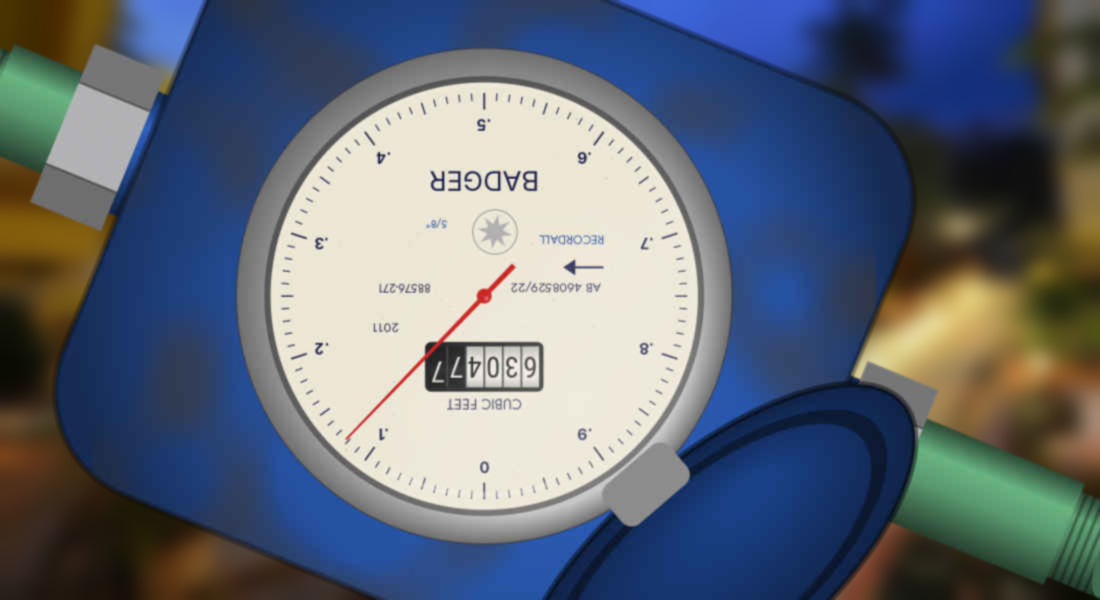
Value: ft³ 630477.12
